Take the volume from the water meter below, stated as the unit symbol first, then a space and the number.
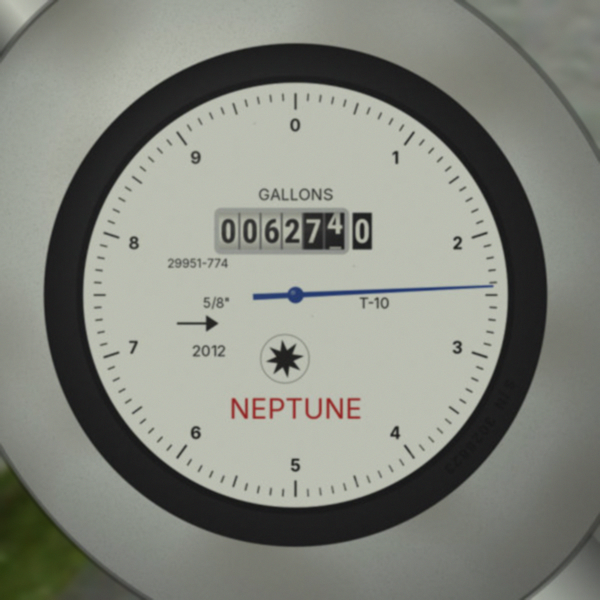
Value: gal 62742.4
